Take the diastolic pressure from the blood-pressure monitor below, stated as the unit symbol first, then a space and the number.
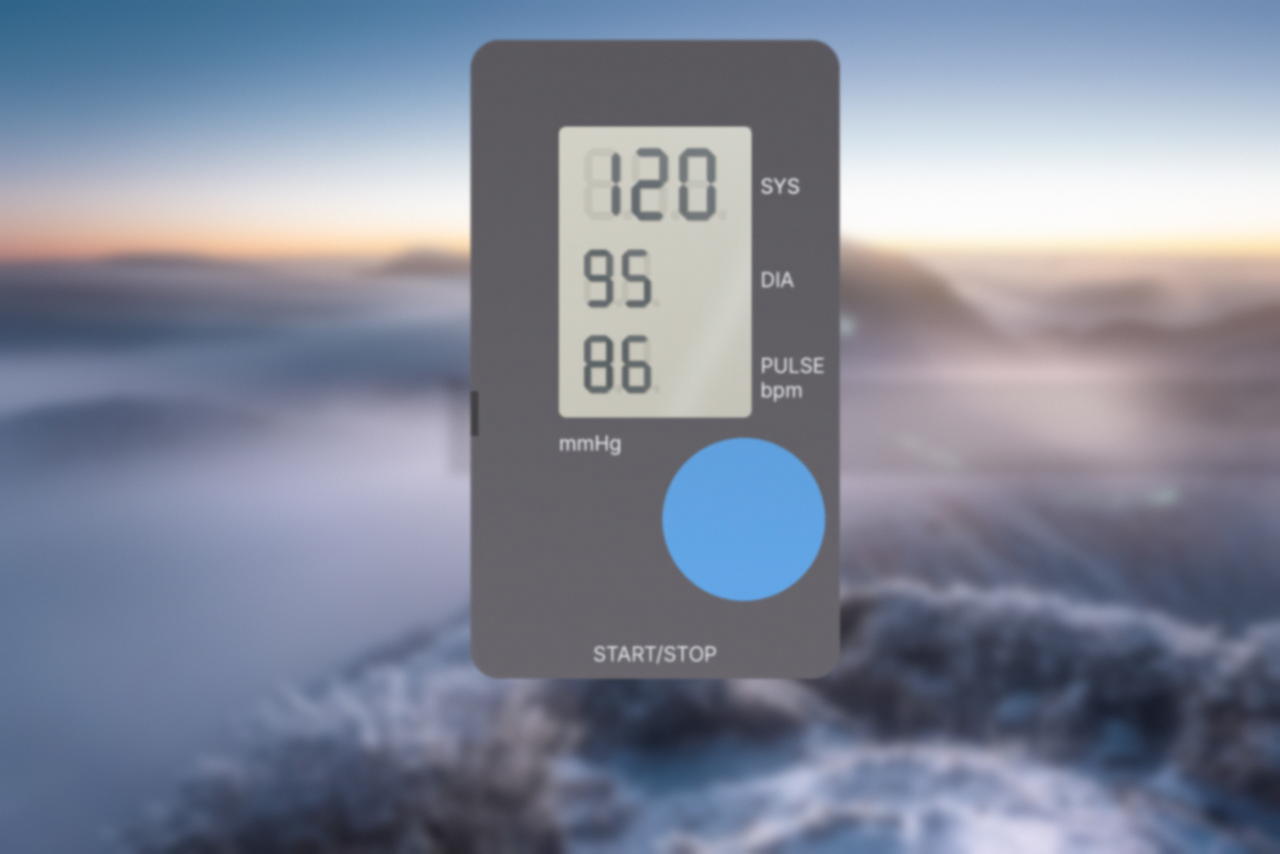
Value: mmHg 95
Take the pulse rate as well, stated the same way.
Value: bpm 86
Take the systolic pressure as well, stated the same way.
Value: mmHg 120
